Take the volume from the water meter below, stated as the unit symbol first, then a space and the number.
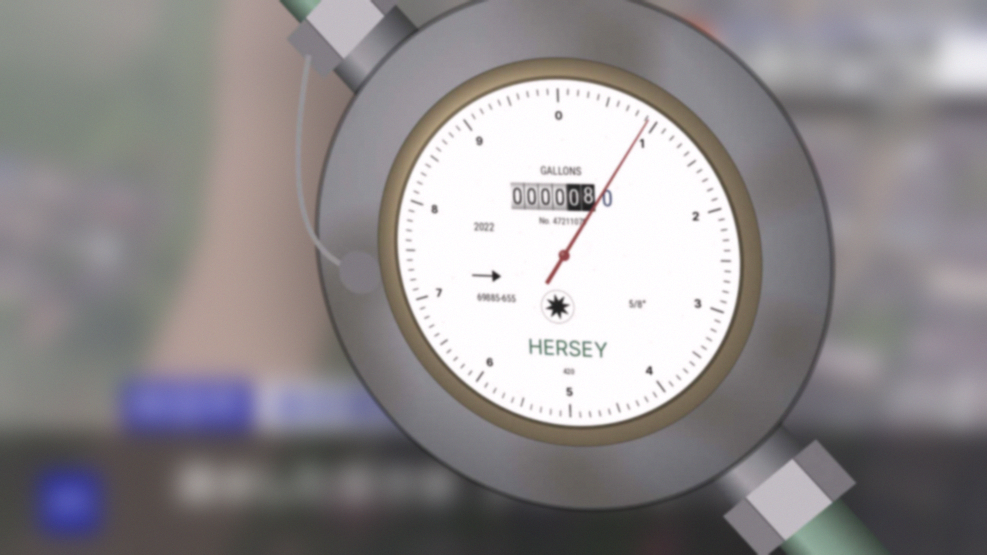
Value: gal 80.9
